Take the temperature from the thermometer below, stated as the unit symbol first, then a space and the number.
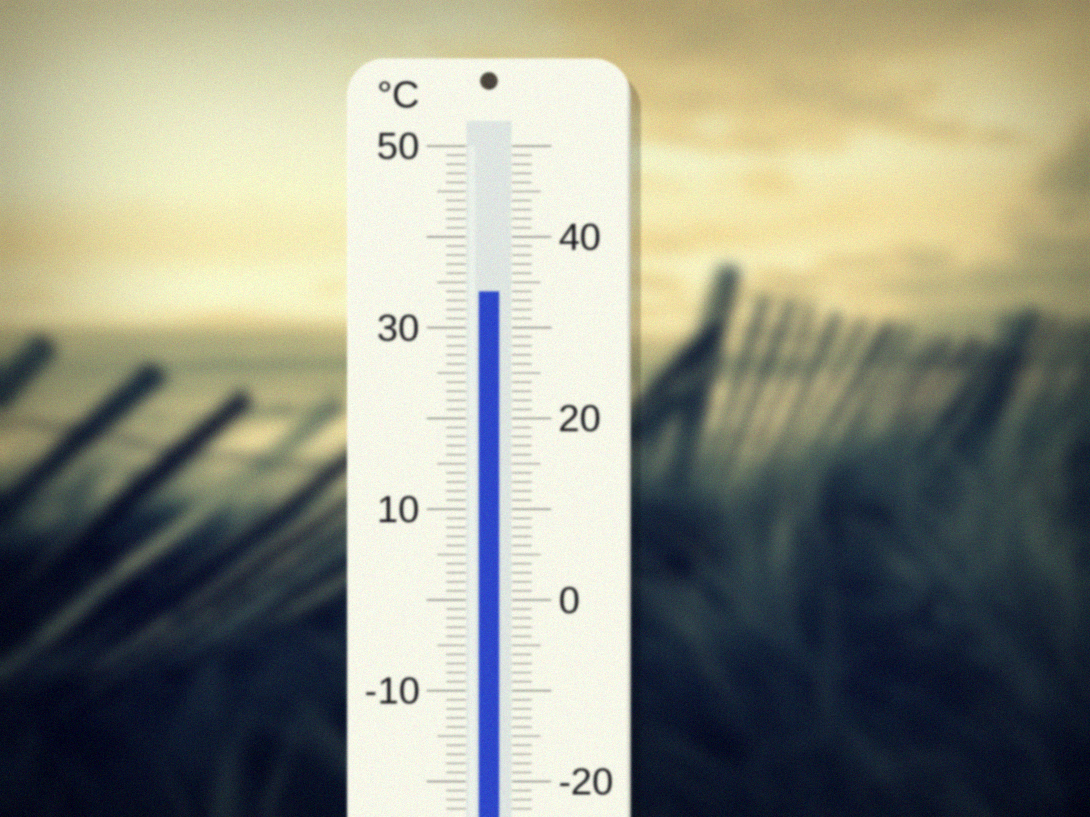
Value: °C 34
